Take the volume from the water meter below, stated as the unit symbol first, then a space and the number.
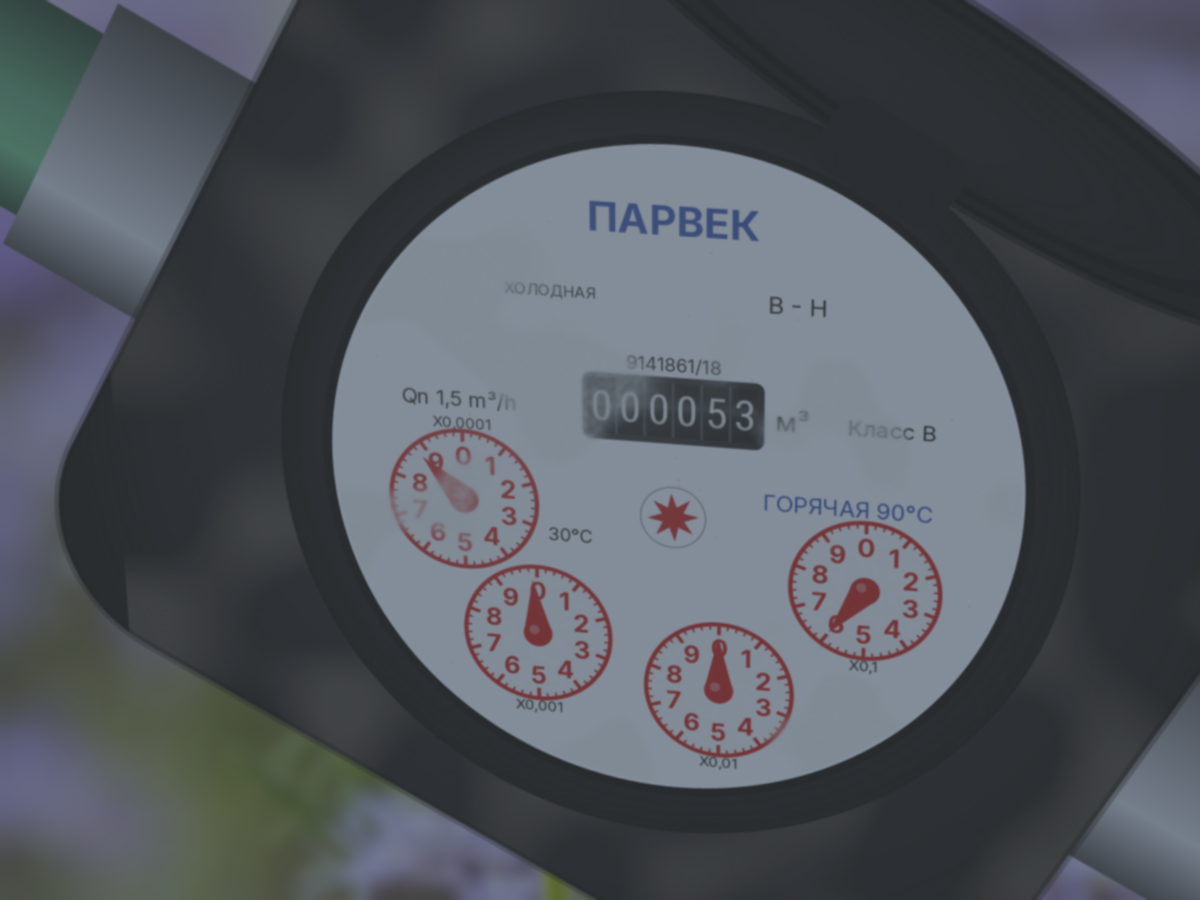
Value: m³ 53.5998
